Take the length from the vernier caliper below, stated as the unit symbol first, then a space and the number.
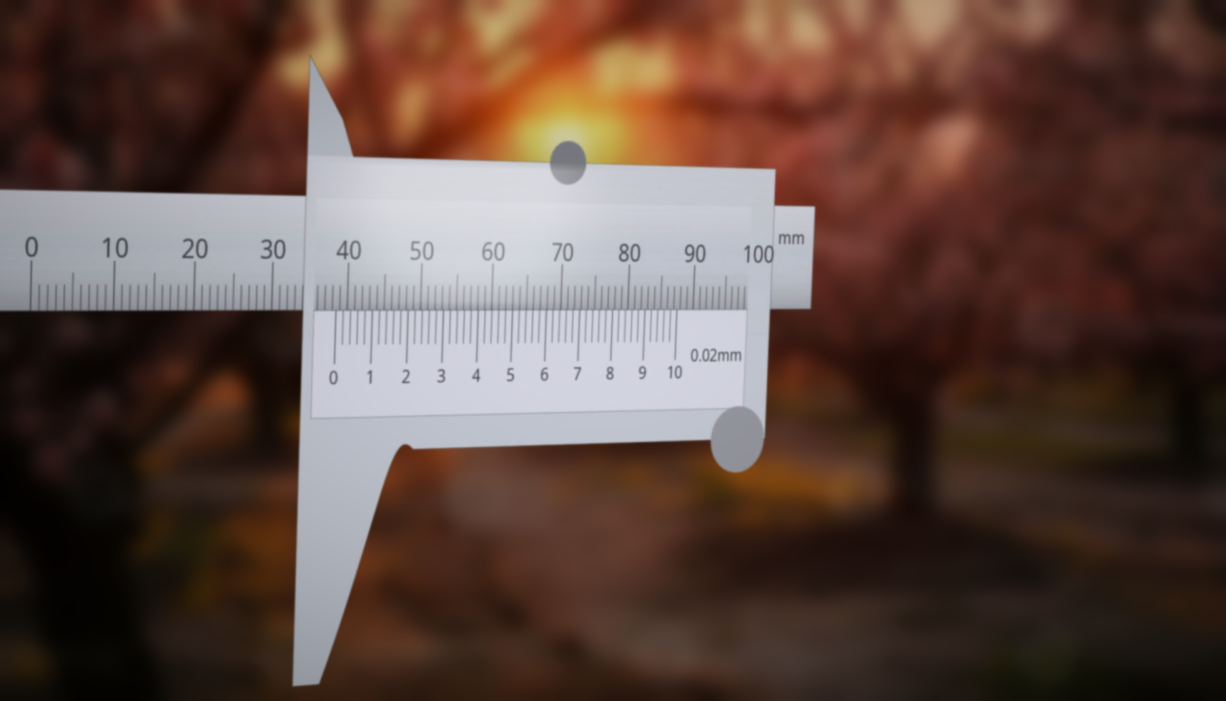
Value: mm 38.5
